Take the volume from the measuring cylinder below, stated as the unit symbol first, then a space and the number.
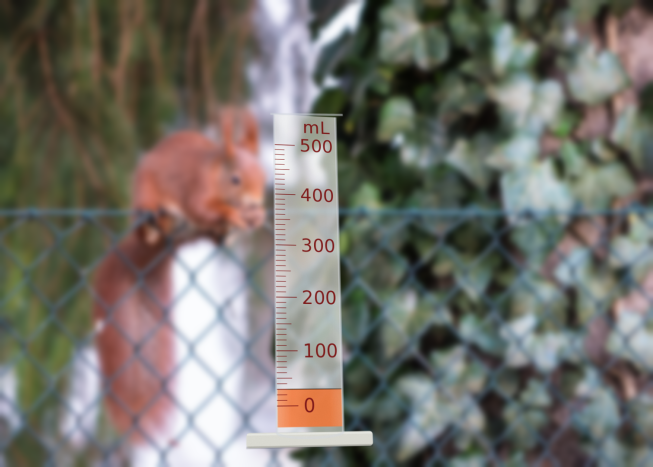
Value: mL 30
